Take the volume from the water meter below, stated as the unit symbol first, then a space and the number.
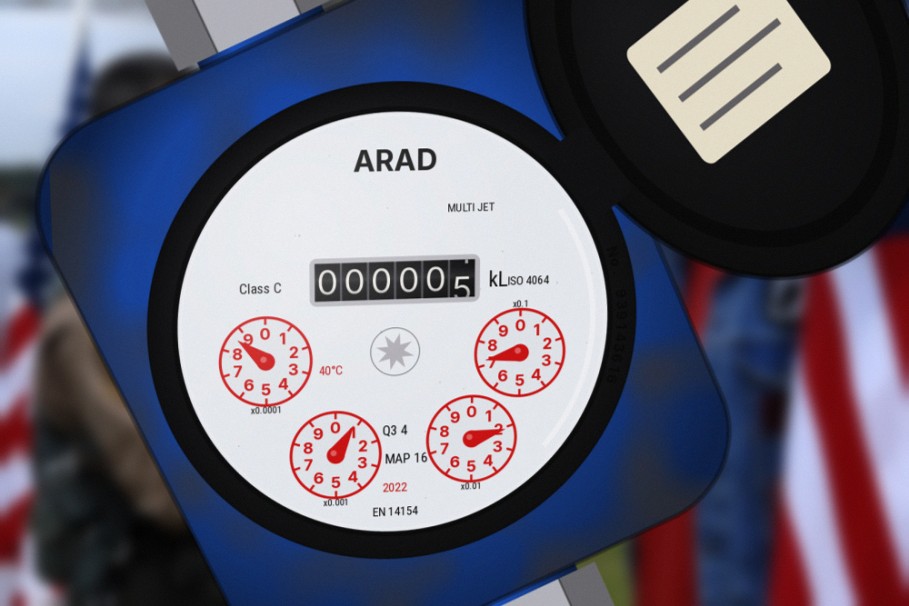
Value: kL 4.7208
